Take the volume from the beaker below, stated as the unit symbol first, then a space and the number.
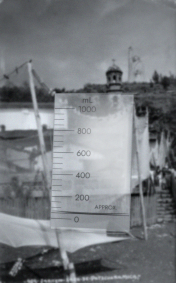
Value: mL 50
